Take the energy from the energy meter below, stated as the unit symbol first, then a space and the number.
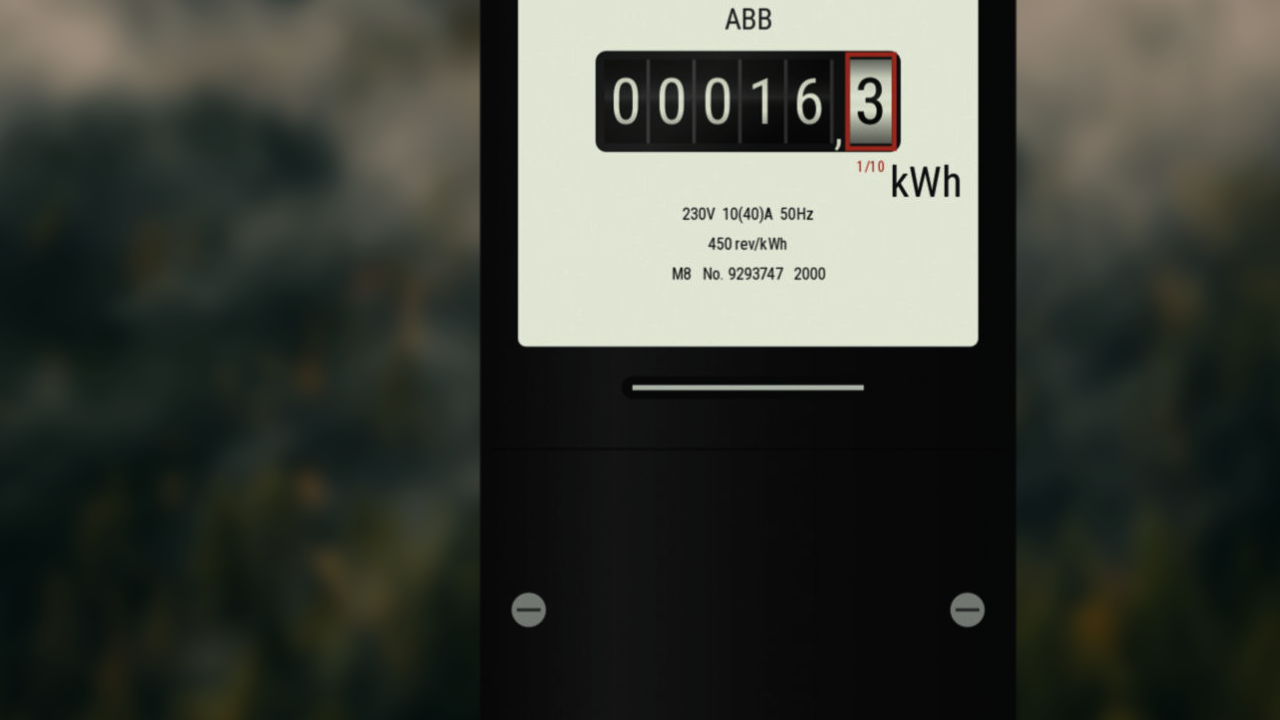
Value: kWh 16.3
